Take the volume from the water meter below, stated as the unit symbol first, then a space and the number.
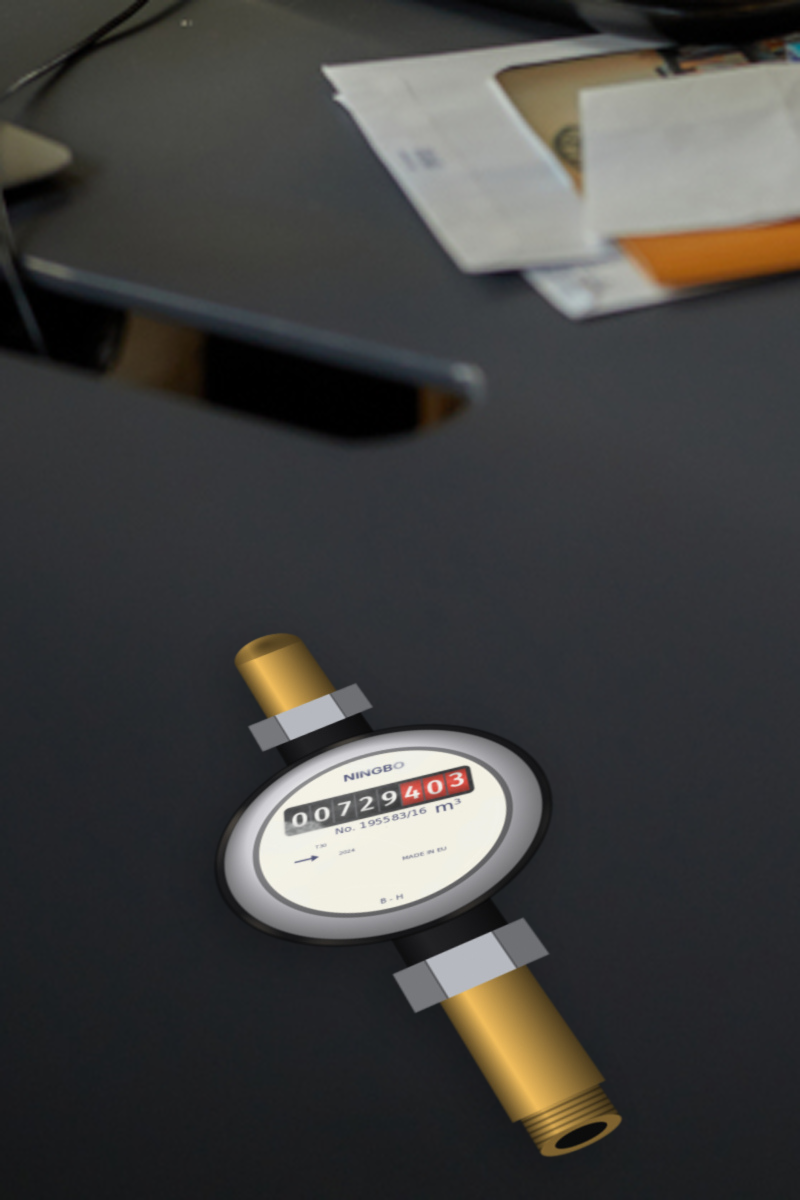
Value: m³ 729.403
